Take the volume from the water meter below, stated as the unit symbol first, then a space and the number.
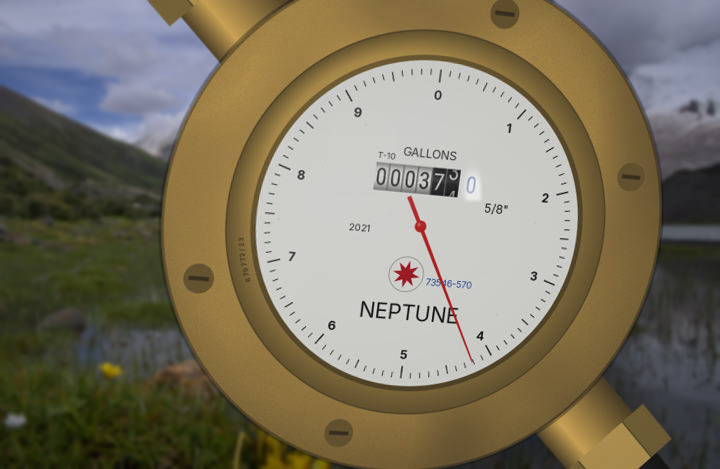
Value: gal 3734.2
